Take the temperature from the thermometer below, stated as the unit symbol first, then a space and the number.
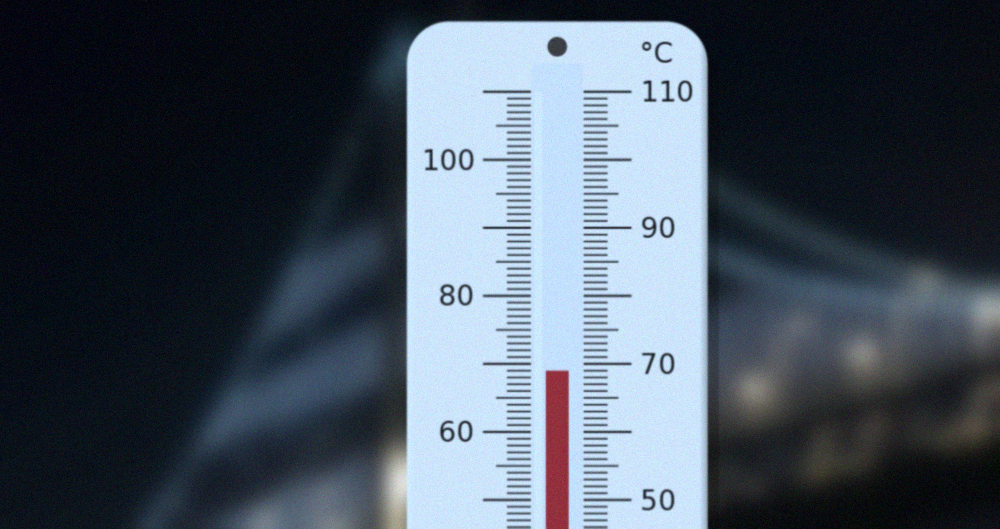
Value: °C 69
